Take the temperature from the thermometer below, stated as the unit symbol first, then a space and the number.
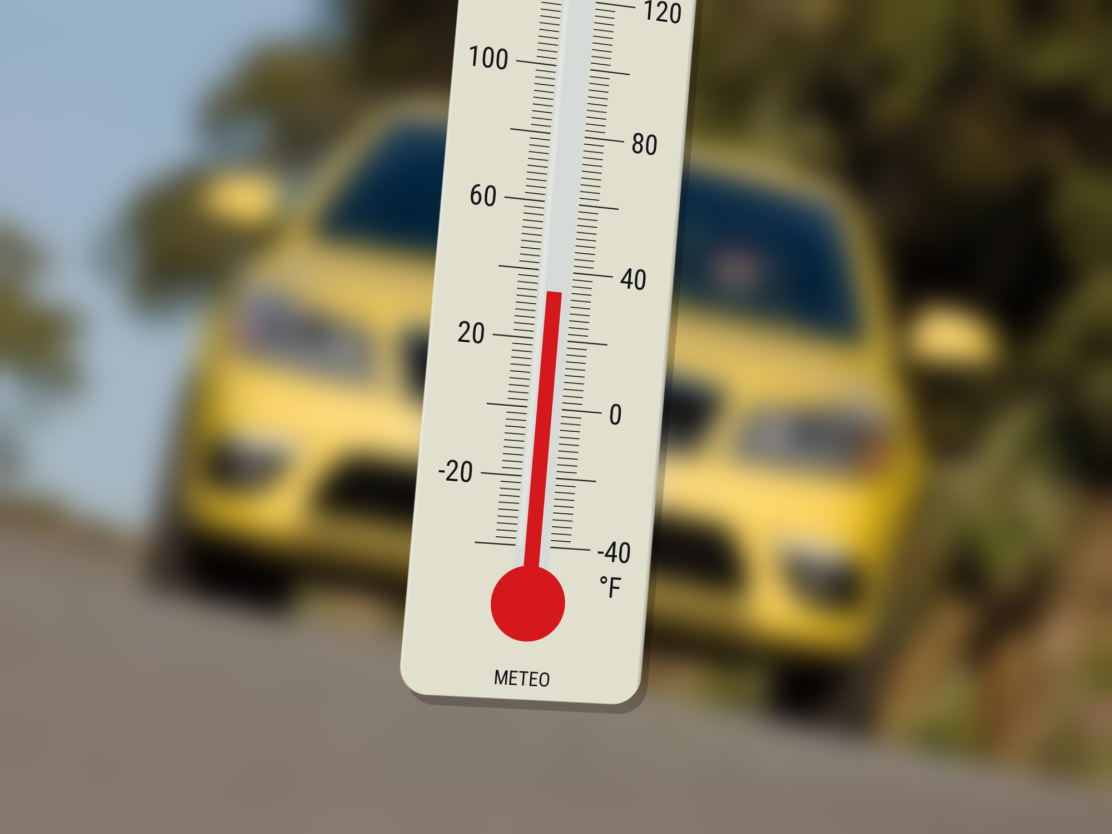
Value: °F 34
